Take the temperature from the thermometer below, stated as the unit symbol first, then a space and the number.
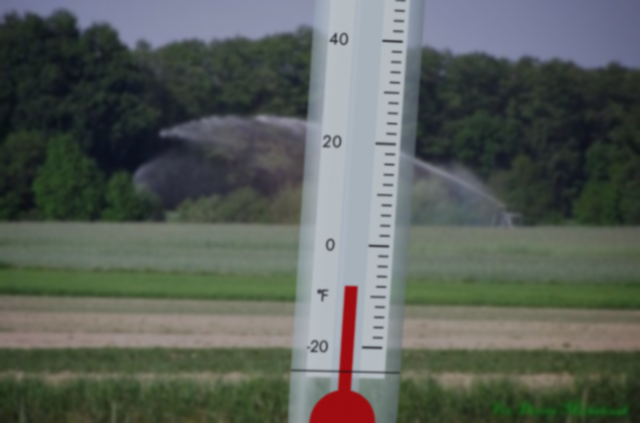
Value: °F -8
